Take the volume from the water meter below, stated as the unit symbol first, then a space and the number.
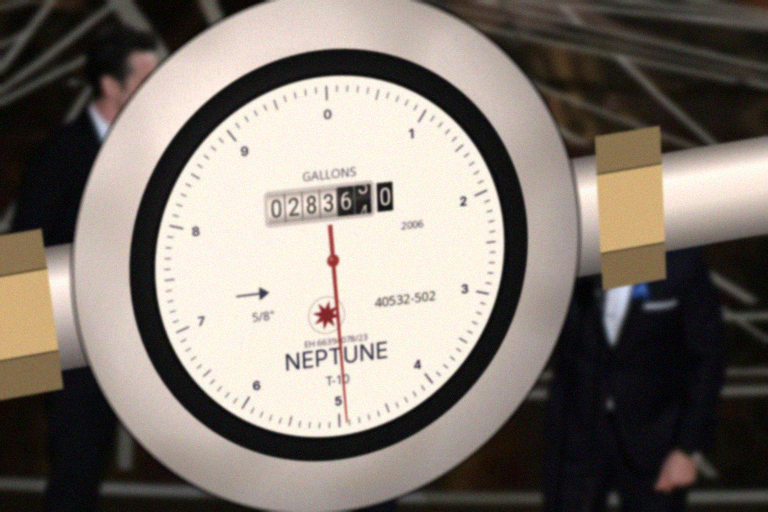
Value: gal 283634.9
